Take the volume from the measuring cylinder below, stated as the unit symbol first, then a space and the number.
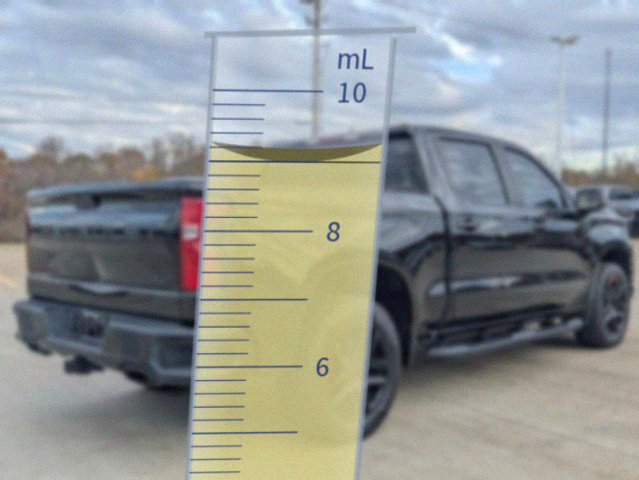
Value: mL 9
